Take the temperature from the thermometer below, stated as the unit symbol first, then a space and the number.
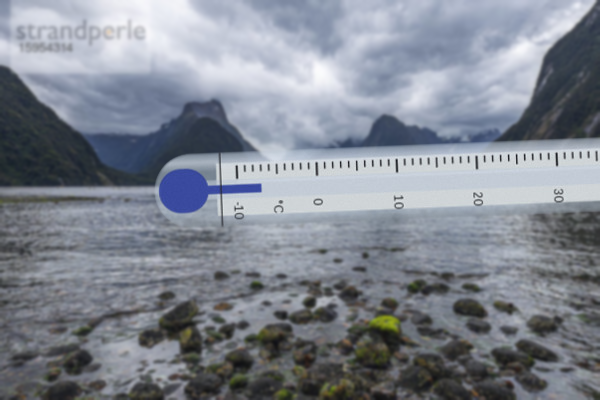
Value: °C -7
